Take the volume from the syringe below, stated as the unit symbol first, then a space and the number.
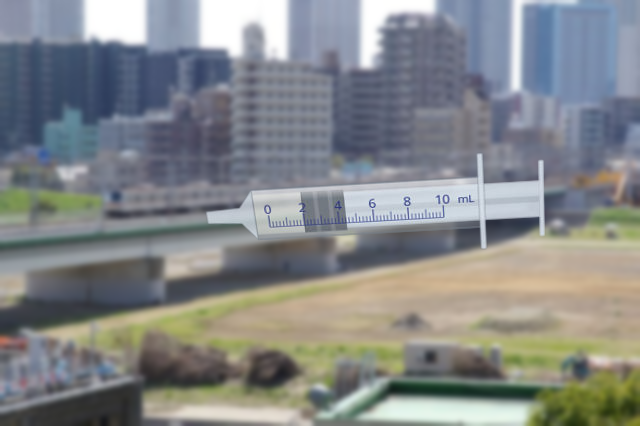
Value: mL 2
